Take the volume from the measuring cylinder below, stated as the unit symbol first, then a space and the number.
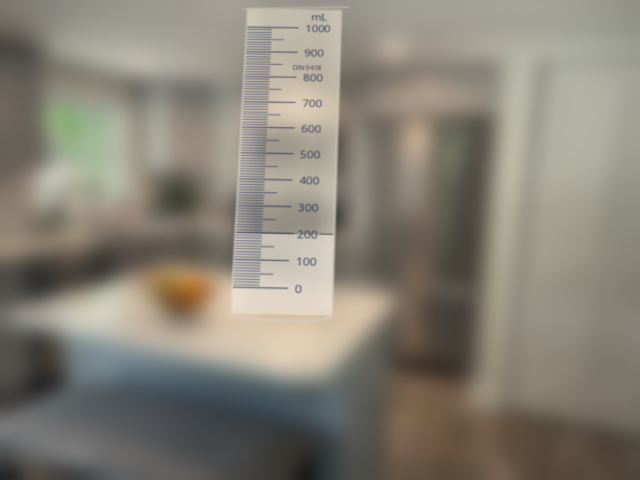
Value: mL 200
